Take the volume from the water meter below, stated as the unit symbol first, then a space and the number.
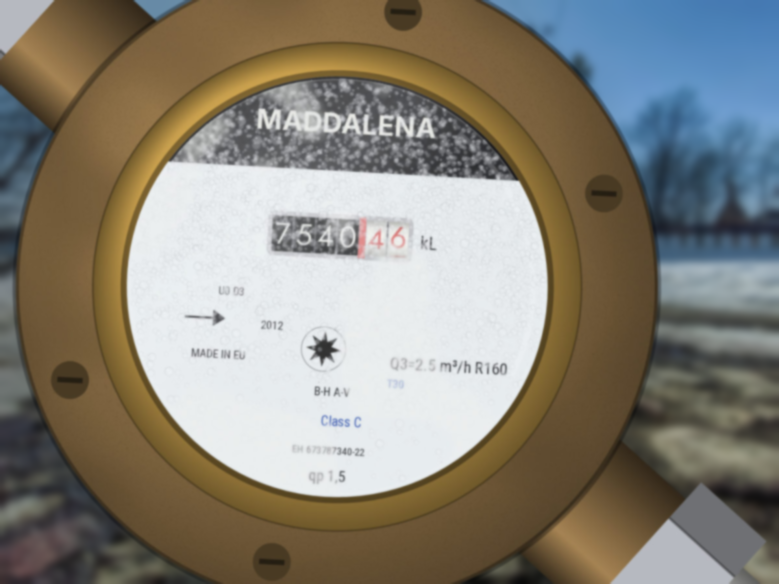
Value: kL 7540.46
